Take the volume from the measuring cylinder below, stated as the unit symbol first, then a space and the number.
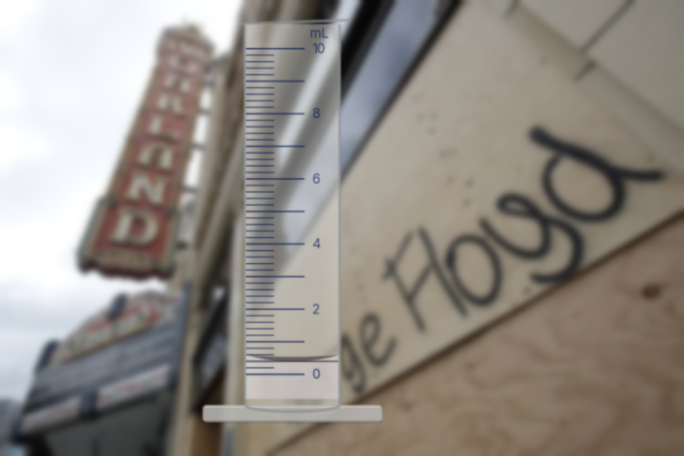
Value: mL 0.4
